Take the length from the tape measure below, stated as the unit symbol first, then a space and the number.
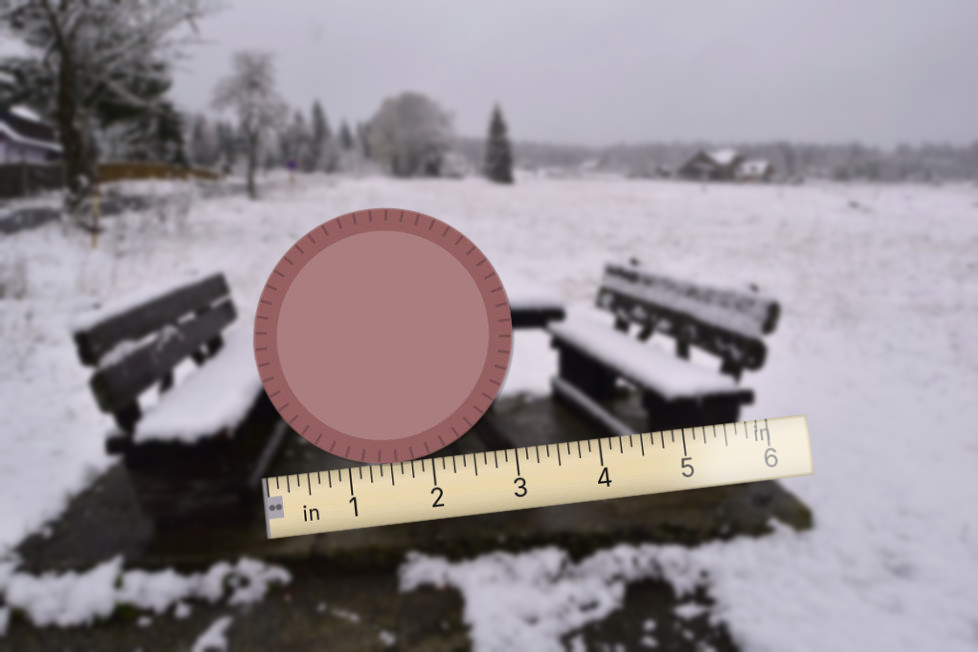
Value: in 3.125
